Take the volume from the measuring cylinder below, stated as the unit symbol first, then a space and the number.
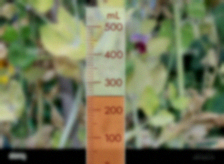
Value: mL 250
